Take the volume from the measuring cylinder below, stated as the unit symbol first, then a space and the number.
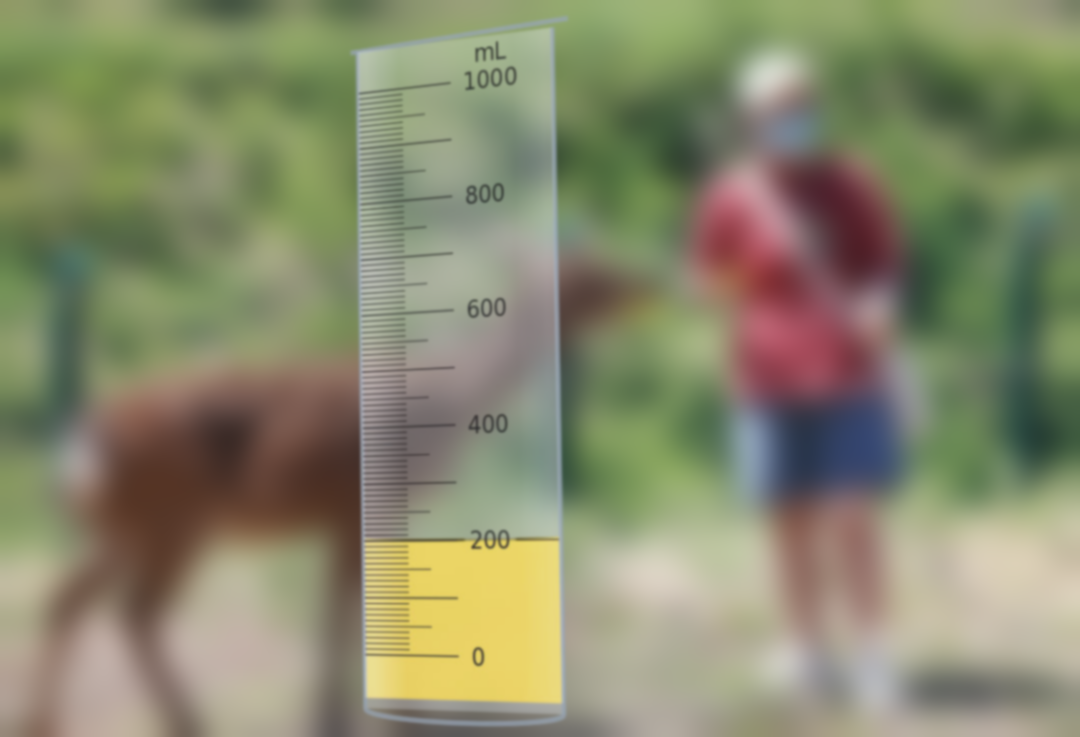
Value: mL 200
